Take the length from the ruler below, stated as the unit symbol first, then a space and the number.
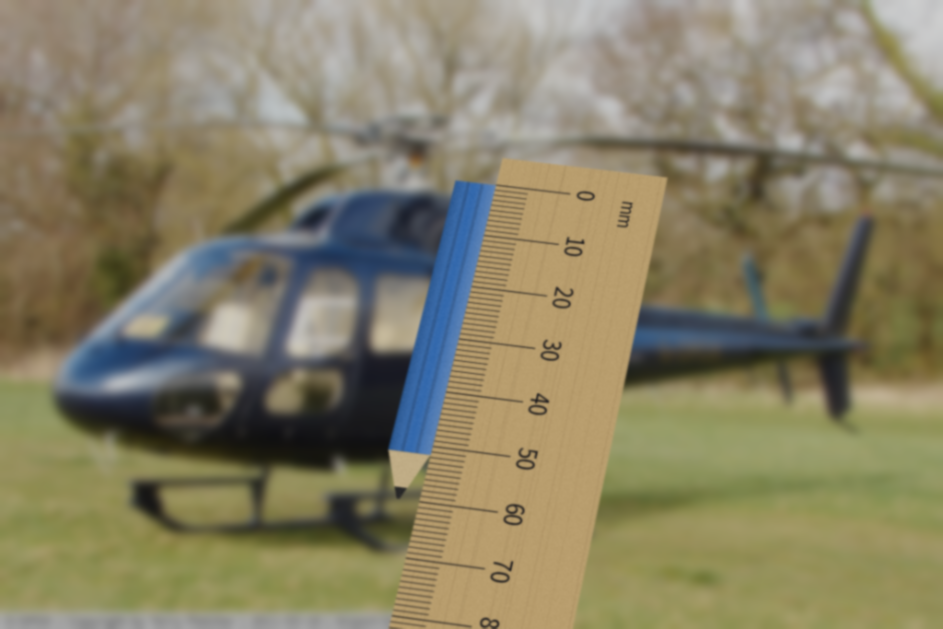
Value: mm 60
